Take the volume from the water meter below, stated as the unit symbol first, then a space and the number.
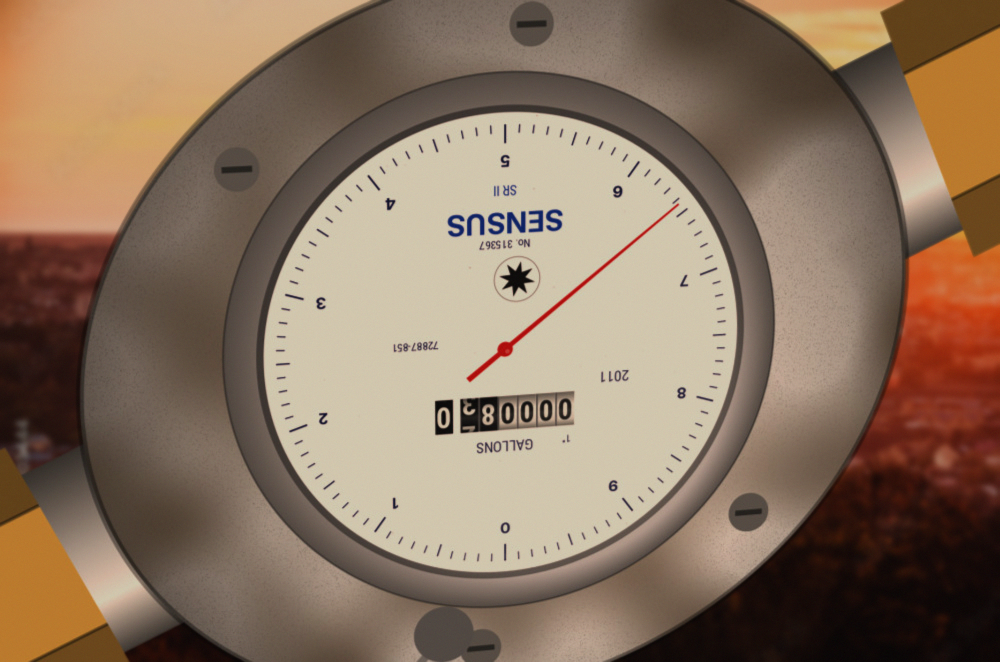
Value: gal 826.4
